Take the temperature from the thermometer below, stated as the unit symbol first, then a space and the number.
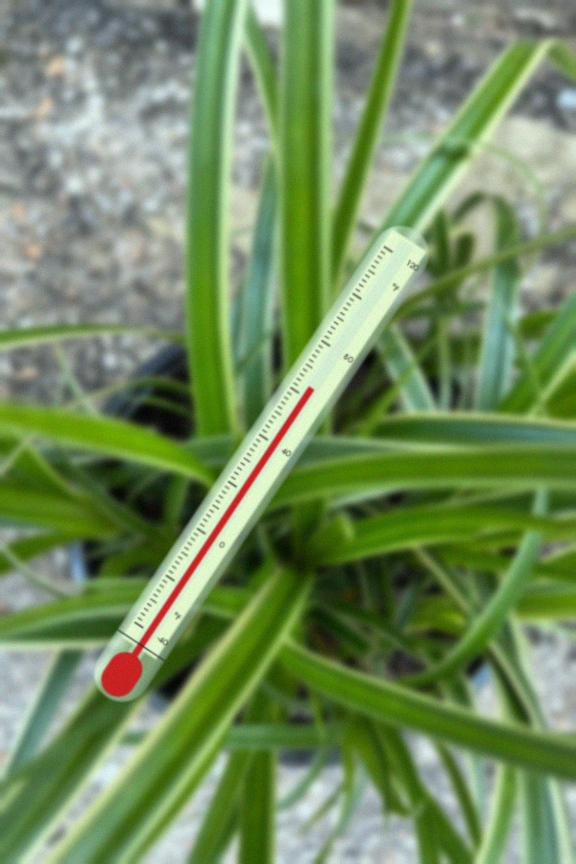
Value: °F 64
